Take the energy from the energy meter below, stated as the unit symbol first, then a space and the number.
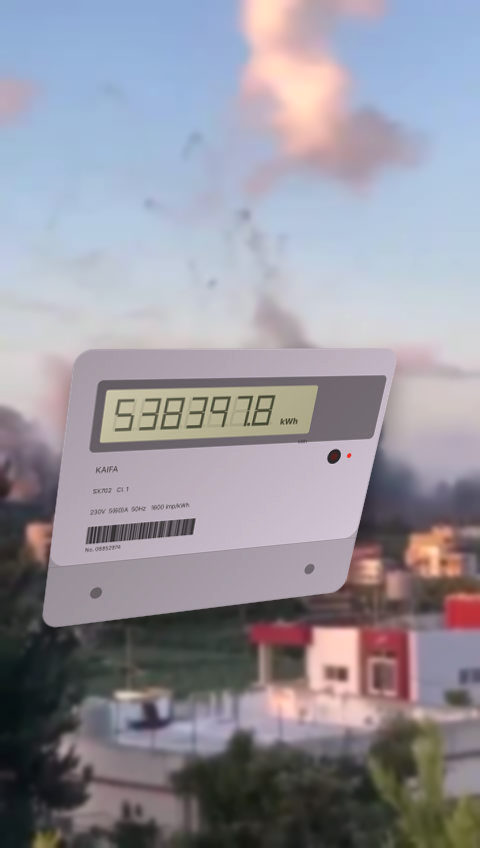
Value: kWh 538397.8
